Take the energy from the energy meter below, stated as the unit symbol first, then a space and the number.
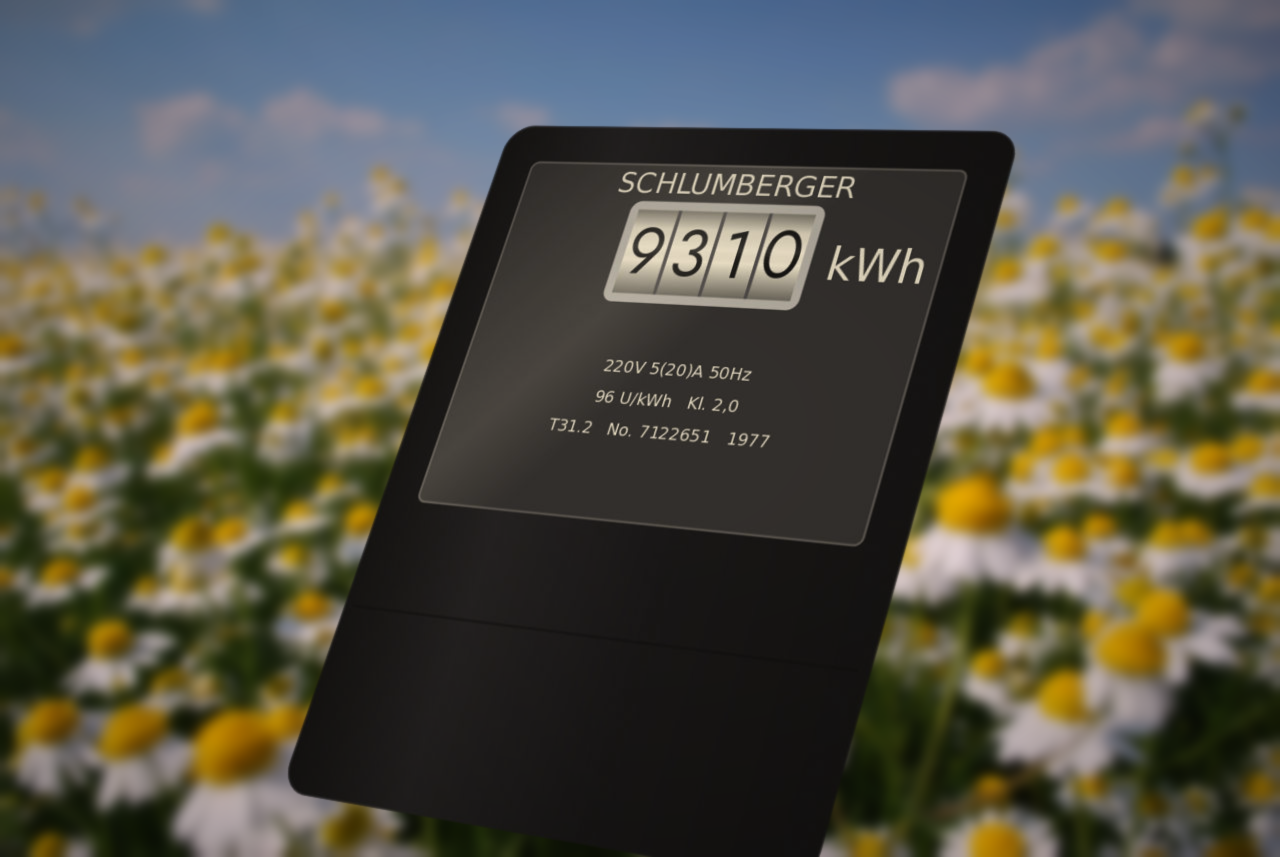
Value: kWh 9310
